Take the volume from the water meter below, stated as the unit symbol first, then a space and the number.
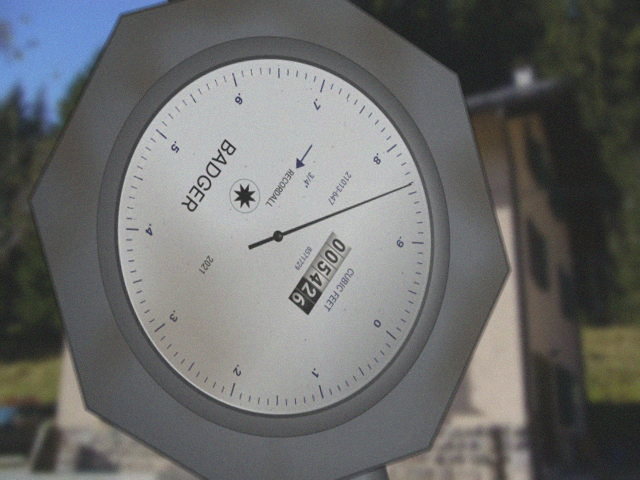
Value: ft³ 5425.84
